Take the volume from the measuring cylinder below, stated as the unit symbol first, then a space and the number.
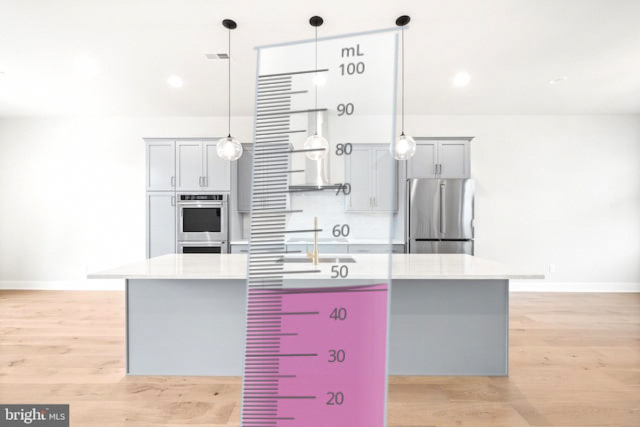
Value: mL 45
